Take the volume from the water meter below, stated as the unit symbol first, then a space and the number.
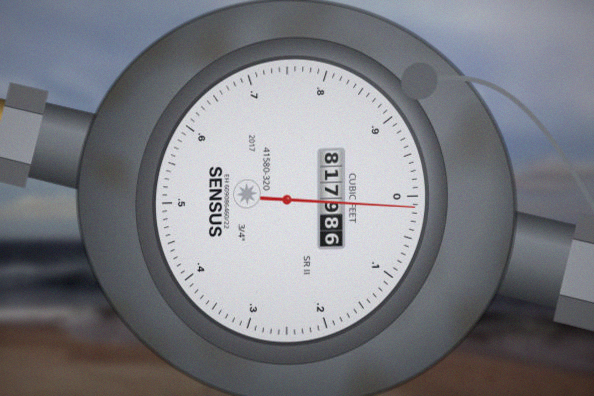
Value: ft³ 817986.01
